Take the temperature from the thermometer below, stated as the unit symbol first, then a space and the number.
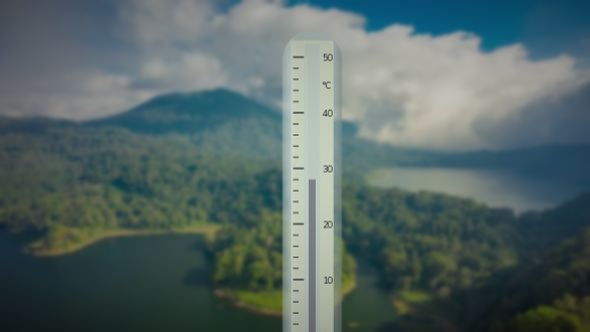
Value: °C 28
